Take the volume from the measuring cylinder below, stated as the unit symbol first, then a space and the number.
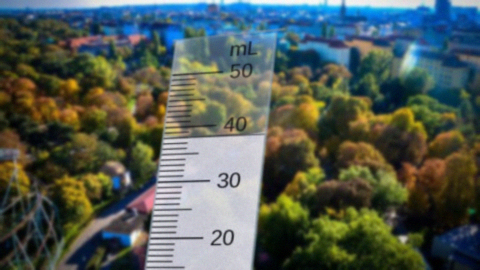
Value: mL 38
